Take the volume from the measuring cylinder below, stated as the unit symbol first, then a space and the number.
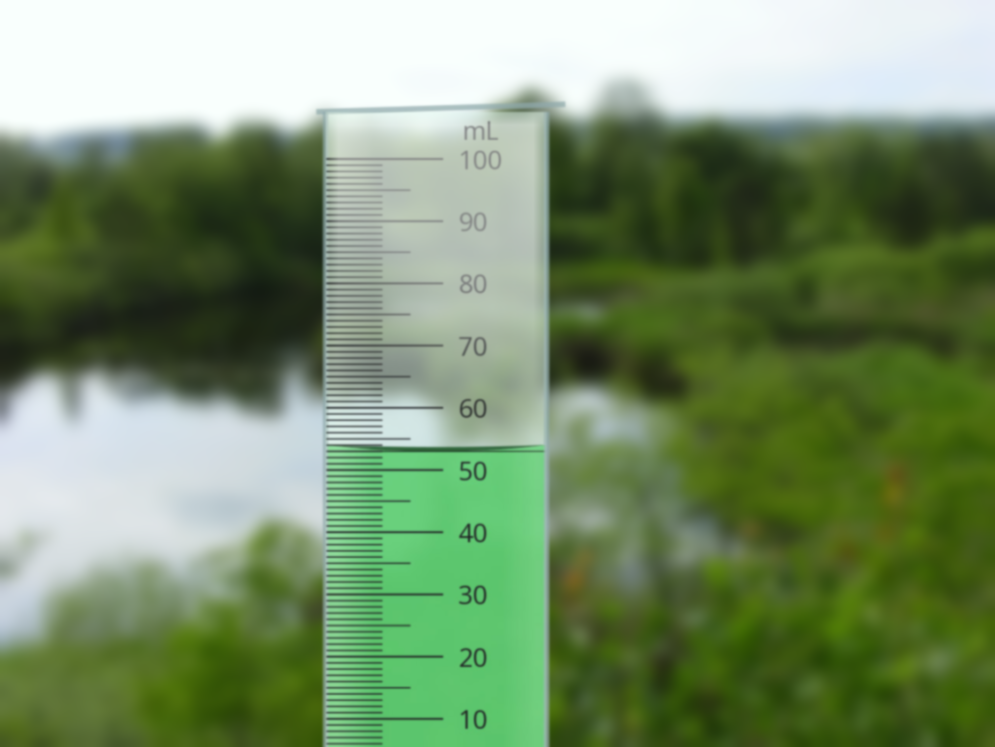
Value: mL 53
